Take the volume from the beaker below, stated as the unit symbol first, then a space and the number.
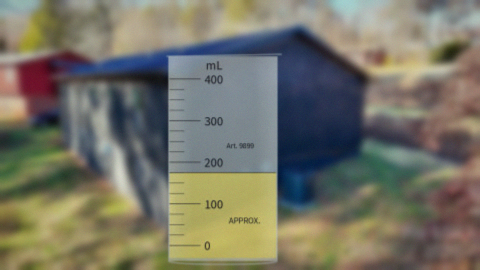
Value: mL 175
